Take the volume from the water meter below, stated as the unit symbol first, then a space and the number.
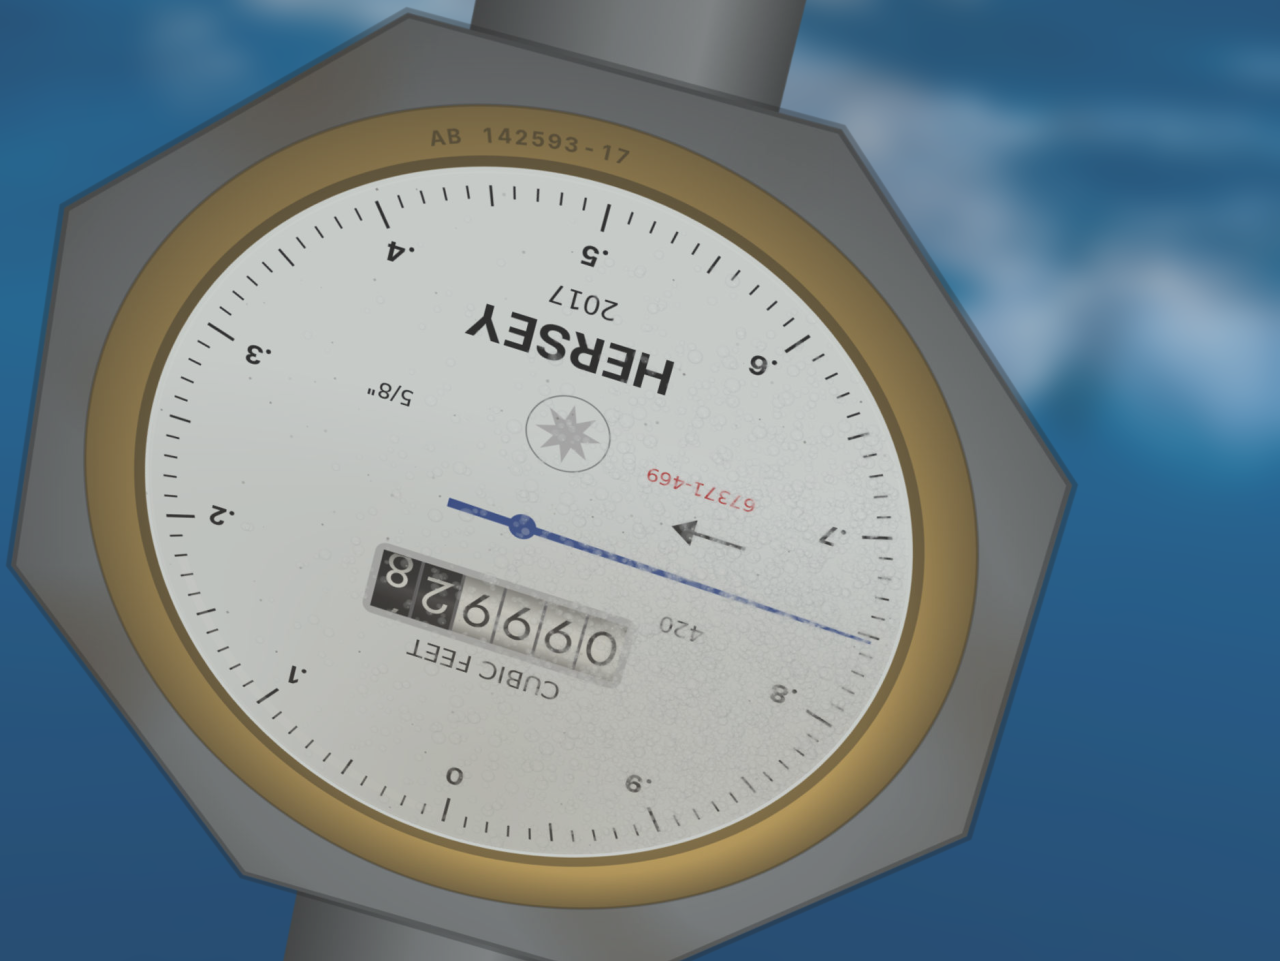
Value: ft³ 99927.75
